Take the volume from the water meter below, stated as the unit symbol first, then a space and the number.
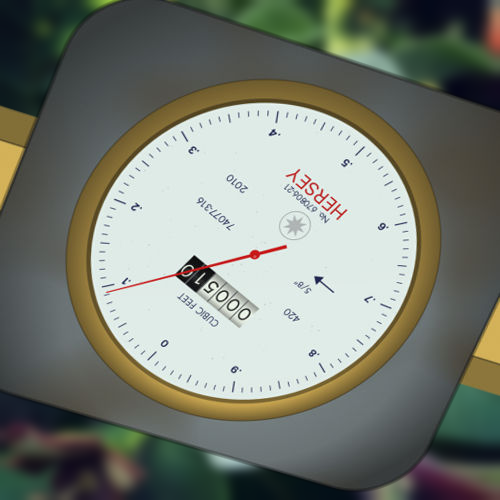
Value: ft³ 510.09
